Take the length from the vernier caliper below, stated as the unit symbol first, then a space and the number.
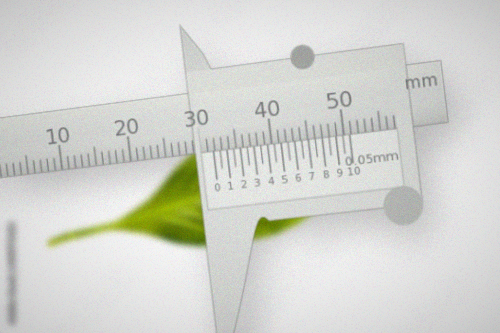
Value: mm 31.8
